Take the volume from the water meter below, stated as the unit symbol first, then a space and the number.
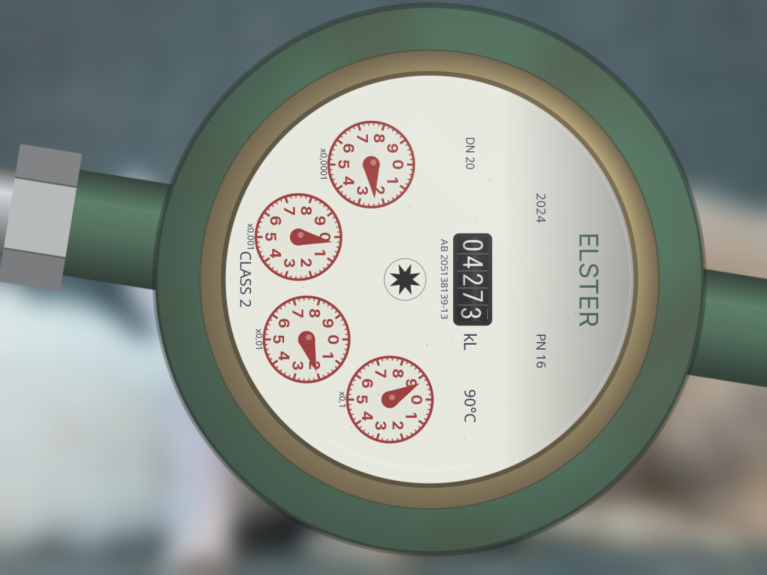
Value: kL 4272.9202
